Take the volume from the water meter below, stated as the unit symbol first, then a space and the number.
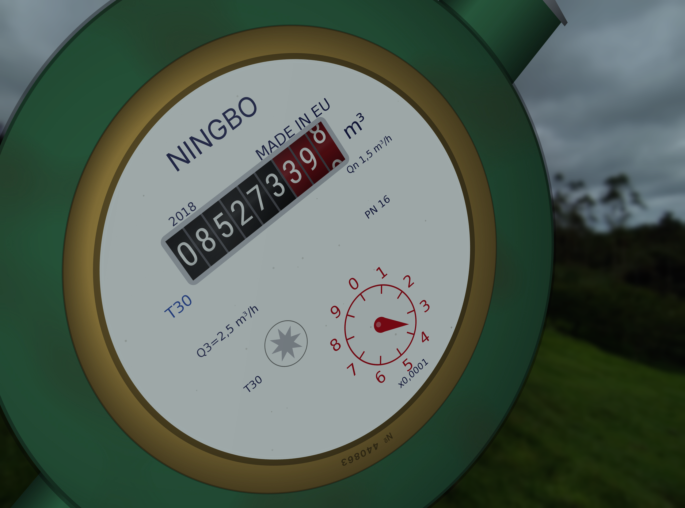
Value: m³ 85273.3983
